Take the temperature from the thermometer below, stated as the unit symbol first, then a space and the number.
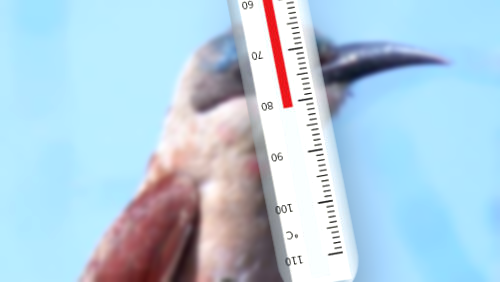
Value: °C 81
